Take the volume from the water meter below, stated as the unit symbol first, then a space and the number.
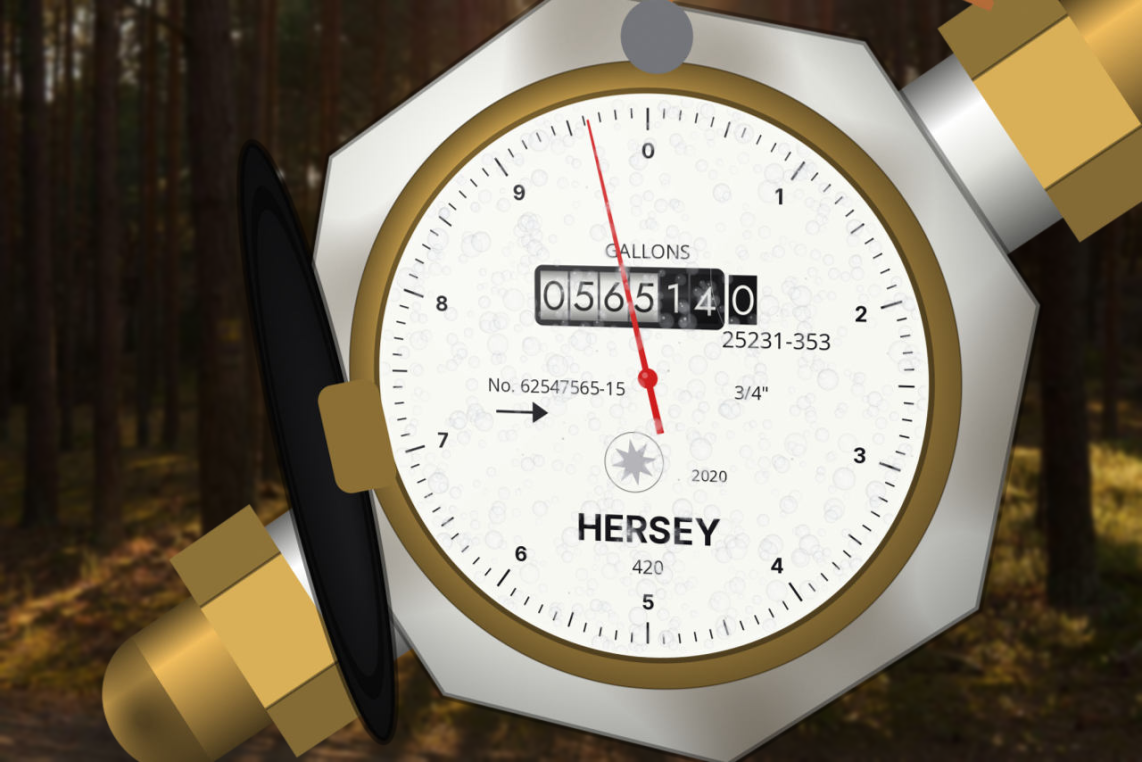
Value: gal 565139.6
